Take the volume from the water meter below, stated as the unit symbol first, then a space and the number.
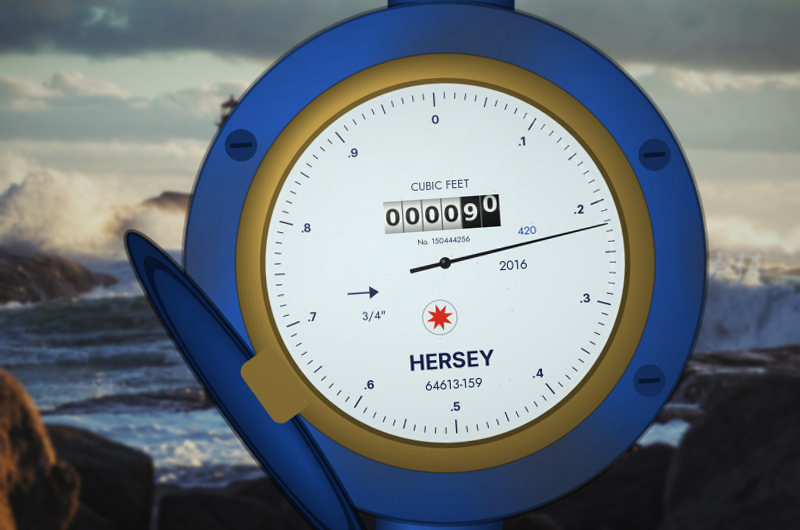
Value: ft³ 90.22
